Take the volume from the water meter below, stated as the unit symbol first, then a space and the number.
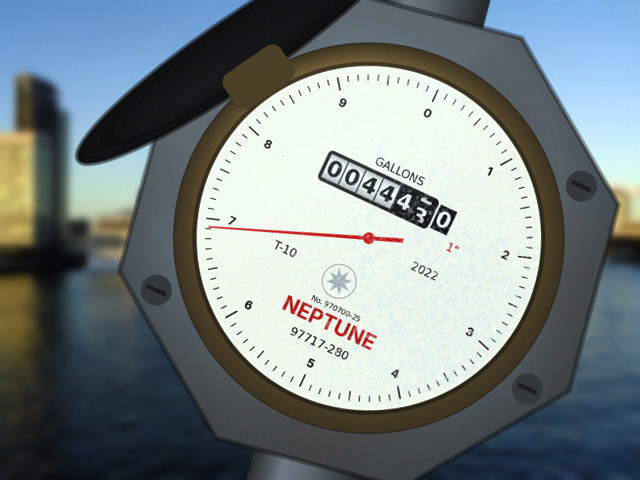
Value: gal 44426.9
